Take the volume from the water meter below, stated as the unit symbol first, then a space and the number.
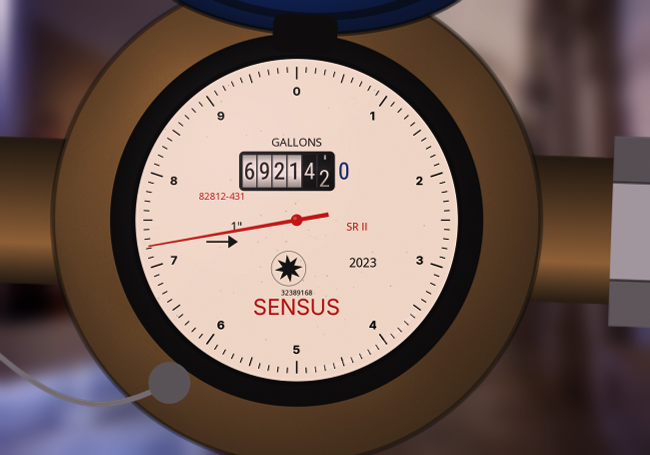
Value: gal 6921417.2
